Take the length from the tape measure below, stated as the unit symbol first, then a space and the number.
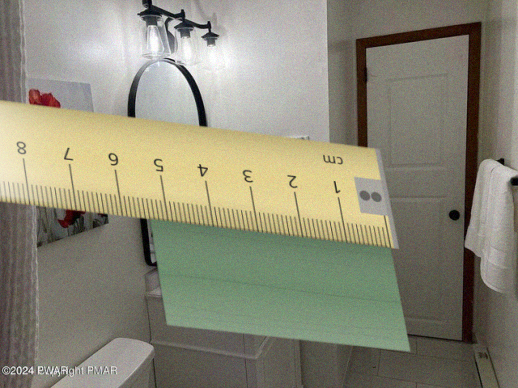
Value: cm 5.4
